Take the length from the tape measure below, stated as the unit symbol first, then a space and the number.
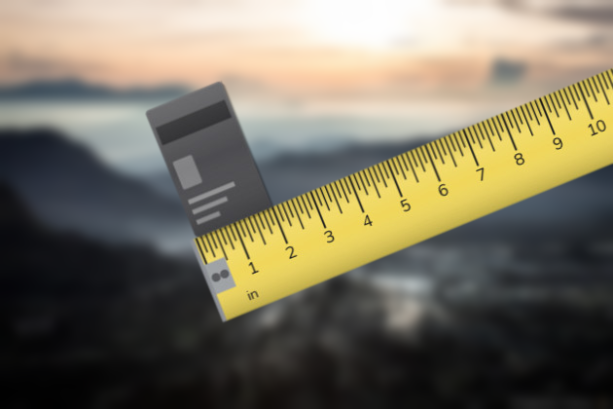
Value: in 2
